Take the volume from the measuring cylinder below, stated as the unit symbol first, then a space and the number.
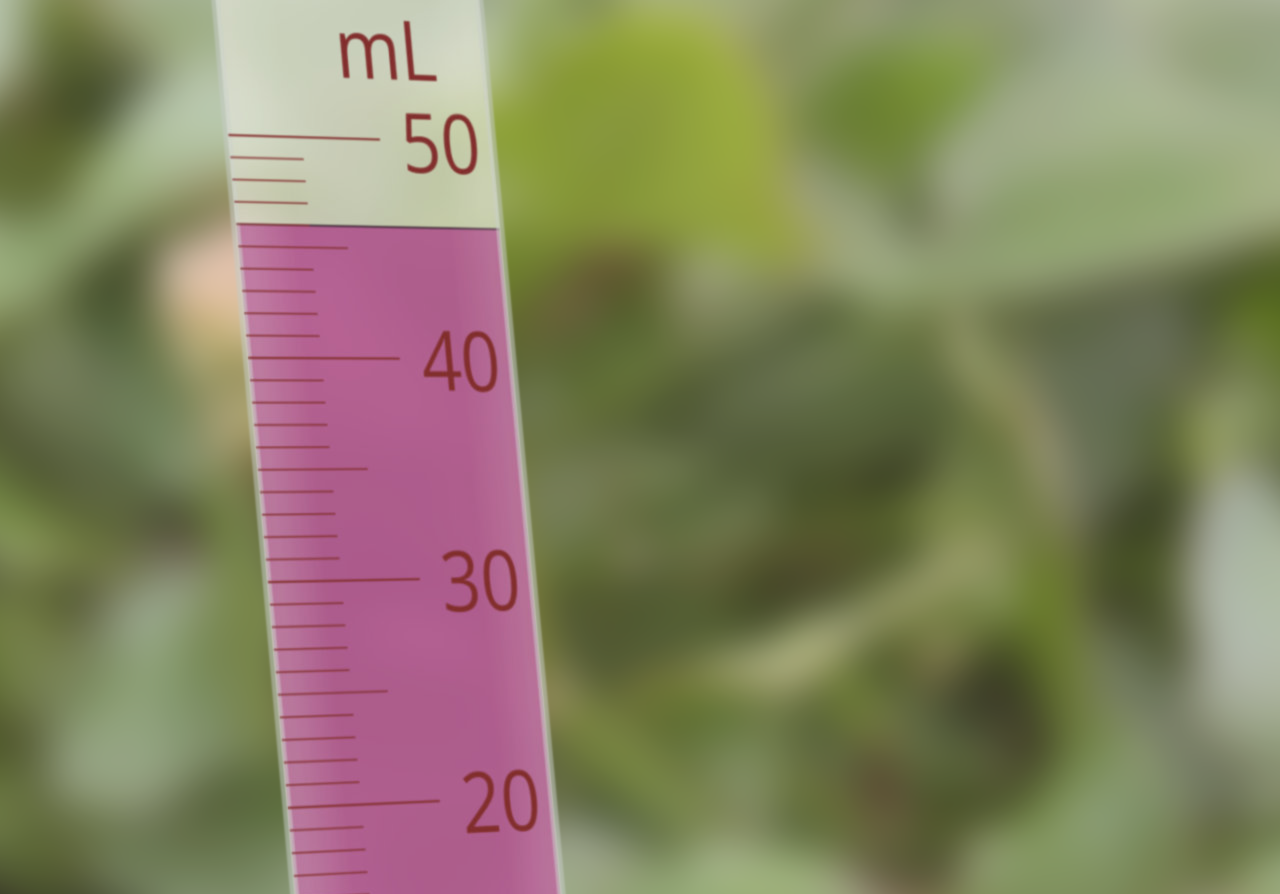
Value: mL 46
